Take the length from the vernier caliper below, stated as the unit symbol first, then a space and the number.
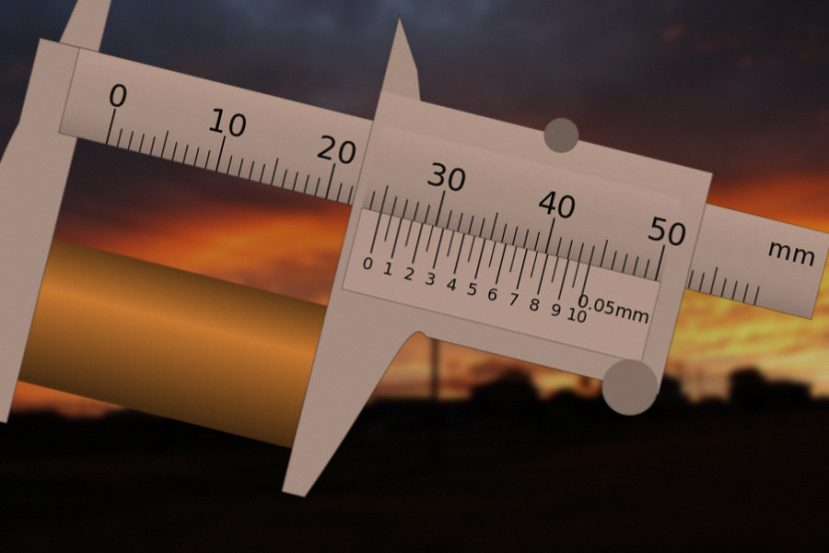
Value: mm 25.0
